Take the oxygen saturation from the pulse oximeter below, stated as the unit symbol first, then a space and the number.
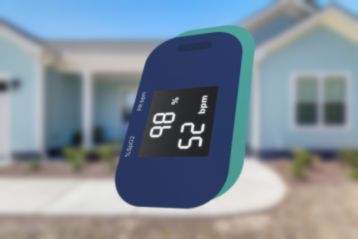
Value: % 98
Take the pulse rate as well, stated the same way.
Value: bpm 52
